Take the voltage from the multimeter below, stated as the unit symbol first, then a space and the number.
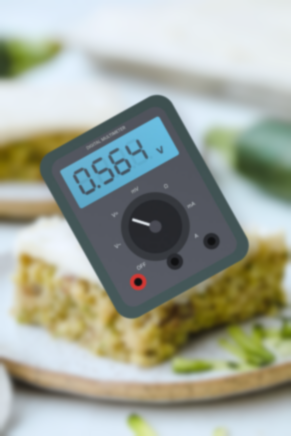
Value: V 0.564
